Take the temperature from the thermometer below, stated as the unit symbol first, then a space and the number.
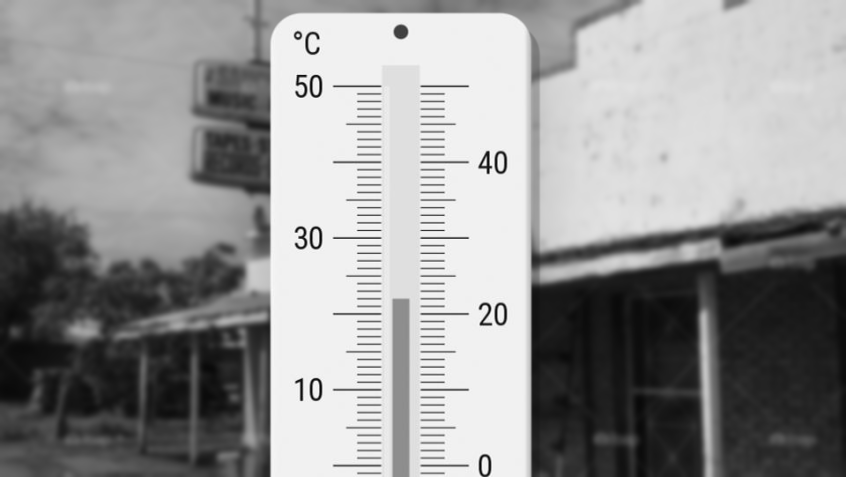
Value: °C 22
